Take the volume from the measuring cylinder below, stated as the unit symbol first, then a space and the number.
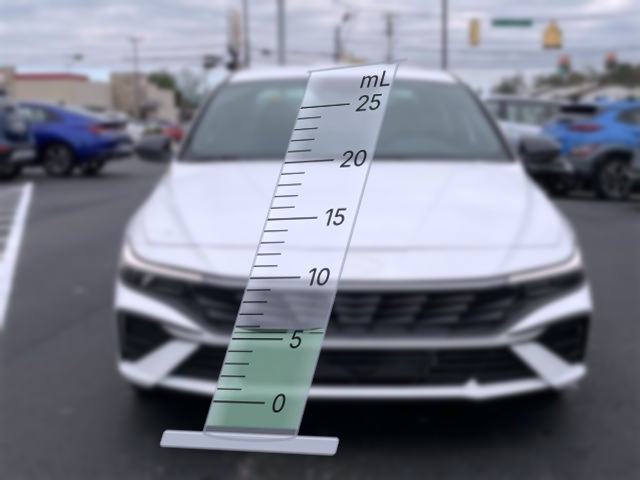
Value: mL 5.5
